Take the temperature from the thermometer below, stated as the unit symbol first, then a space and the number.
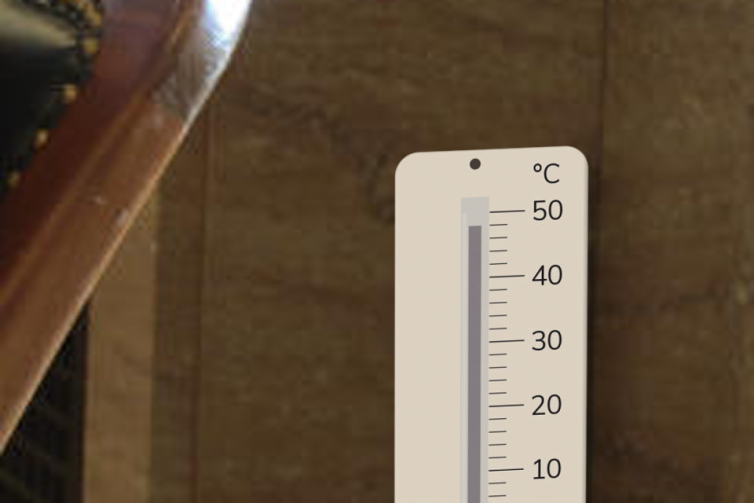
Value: °C 48
